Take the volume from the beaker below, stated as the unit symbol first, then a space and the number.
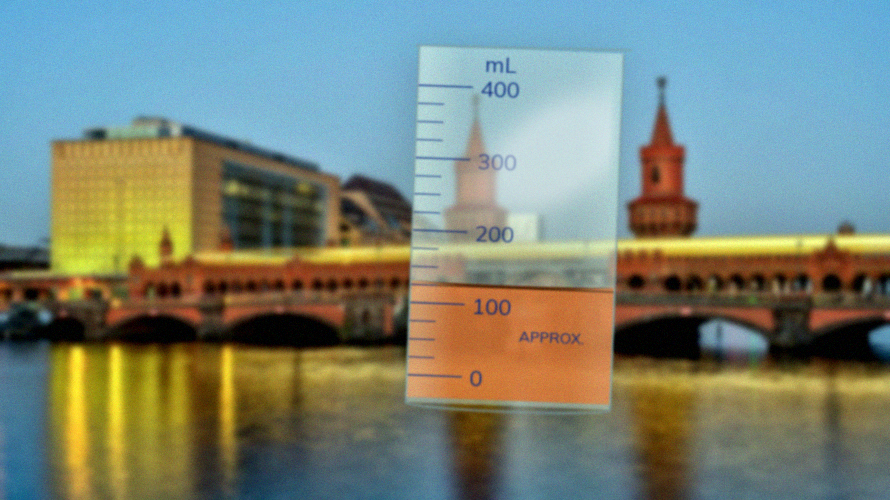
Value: mL 125
